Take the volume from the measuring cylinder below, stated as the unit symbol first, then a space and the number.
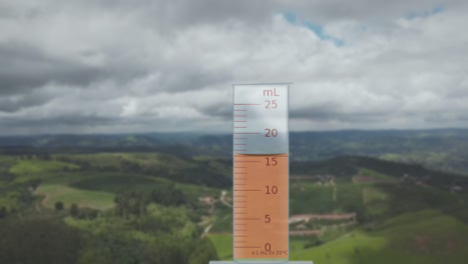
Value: mL 16
